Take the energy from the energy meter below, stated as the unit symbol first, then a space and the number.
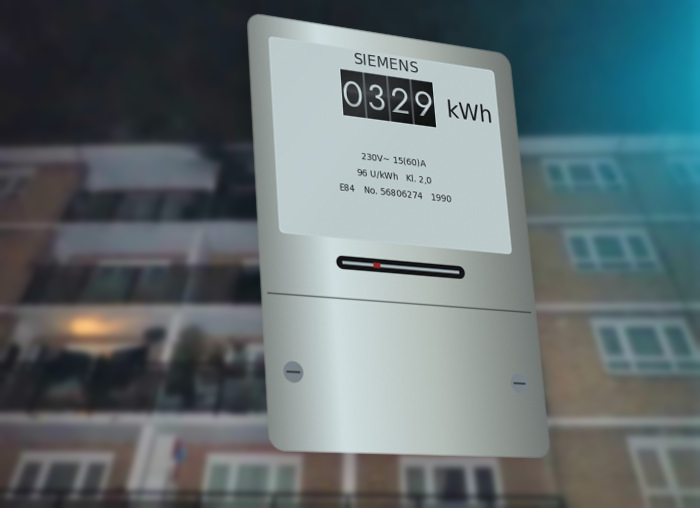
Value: kWh 329
